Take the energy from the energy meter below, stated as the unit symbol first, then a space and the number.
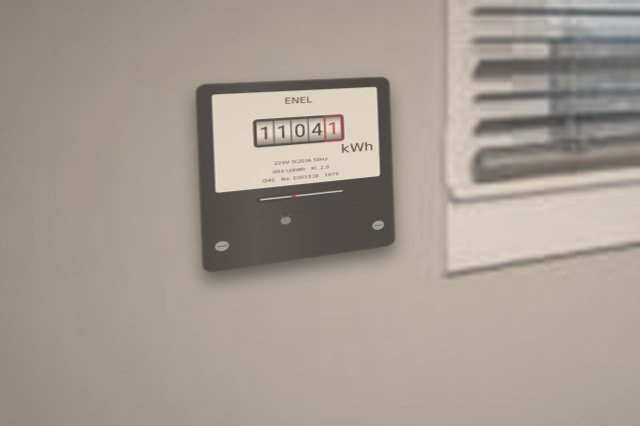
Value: kWh 1104.1
